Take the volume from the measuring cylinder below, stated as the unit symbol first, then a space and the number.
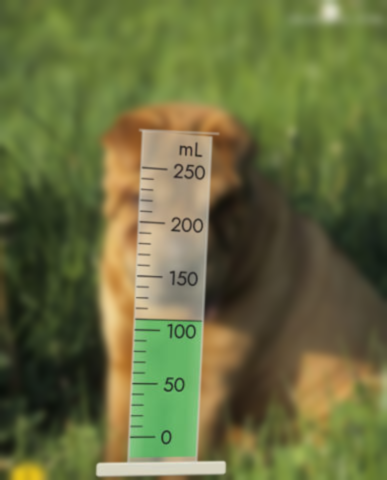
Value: mL 110
